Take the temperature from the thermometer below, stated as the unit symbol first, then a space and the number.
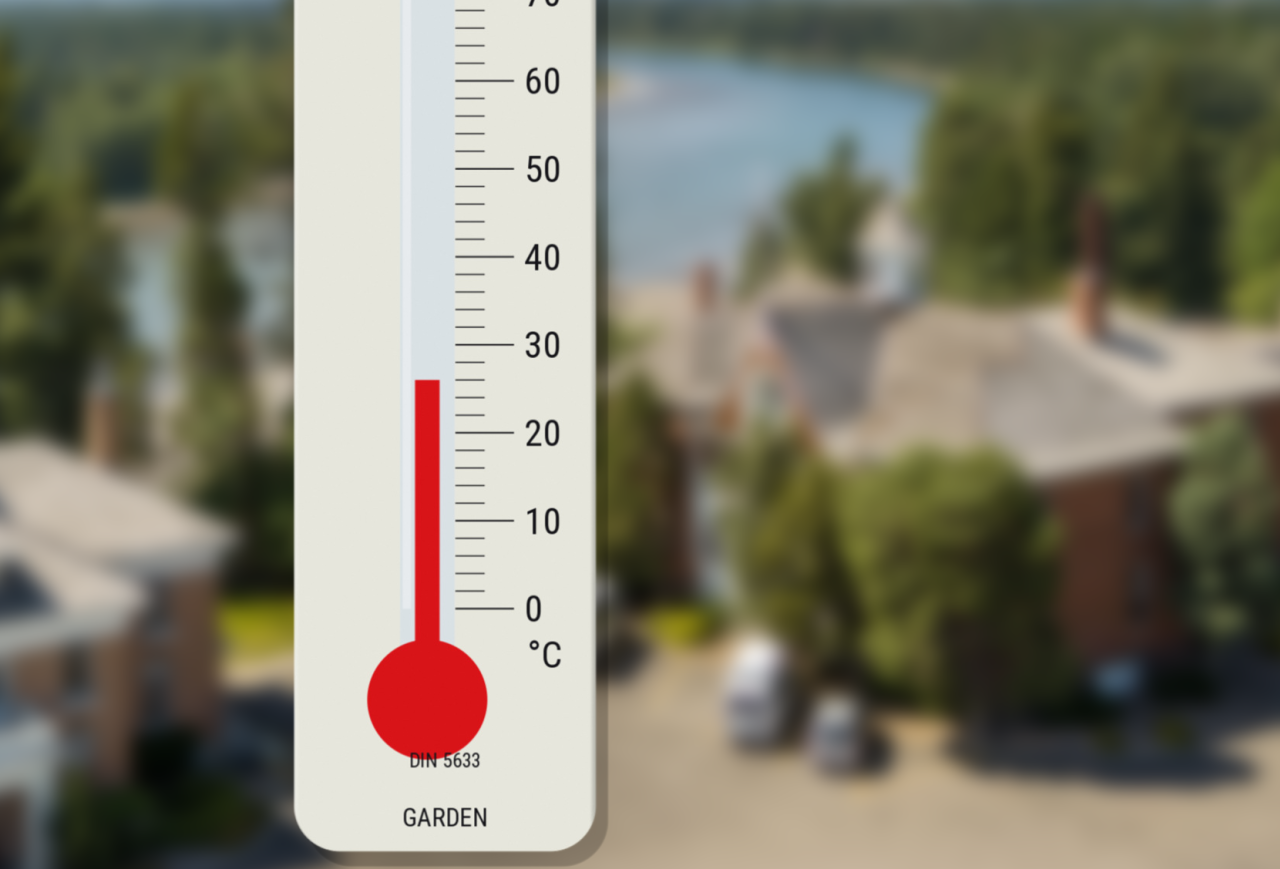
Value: °C 26
